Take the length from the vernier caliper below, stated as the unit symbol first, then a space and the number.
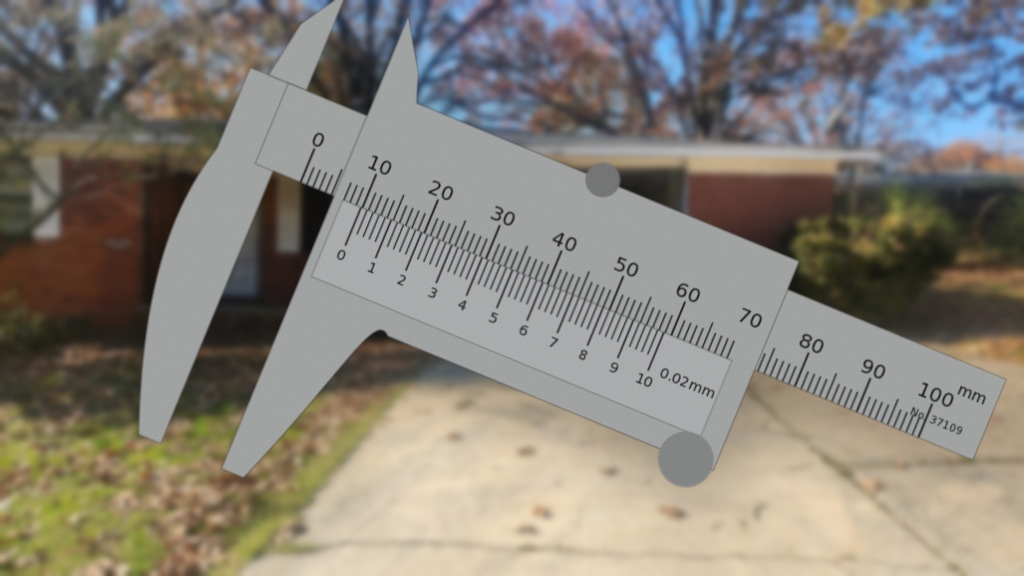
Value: mm 9.8
